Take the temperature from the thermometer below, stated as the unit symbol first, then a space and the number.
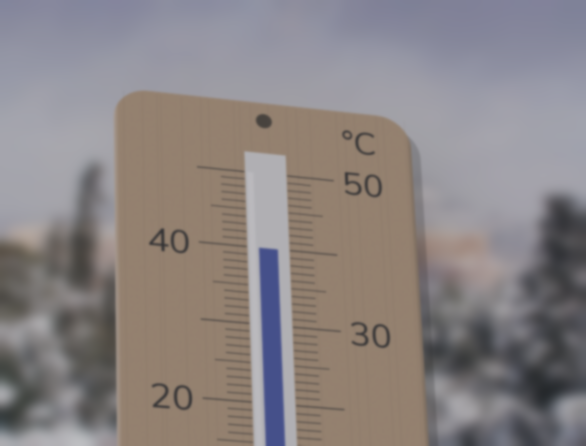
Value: °C 40
